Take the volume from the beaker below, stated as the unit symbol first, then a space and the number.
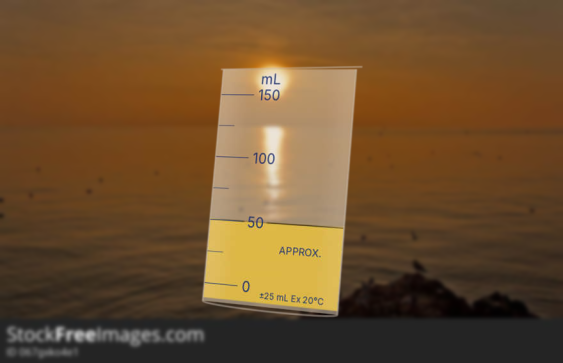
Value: mL 50
